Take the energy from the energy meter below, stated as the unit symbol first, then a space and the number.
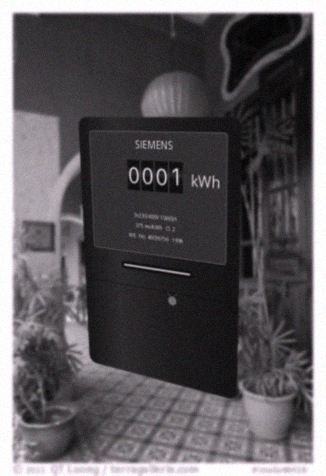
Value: kWh 1
